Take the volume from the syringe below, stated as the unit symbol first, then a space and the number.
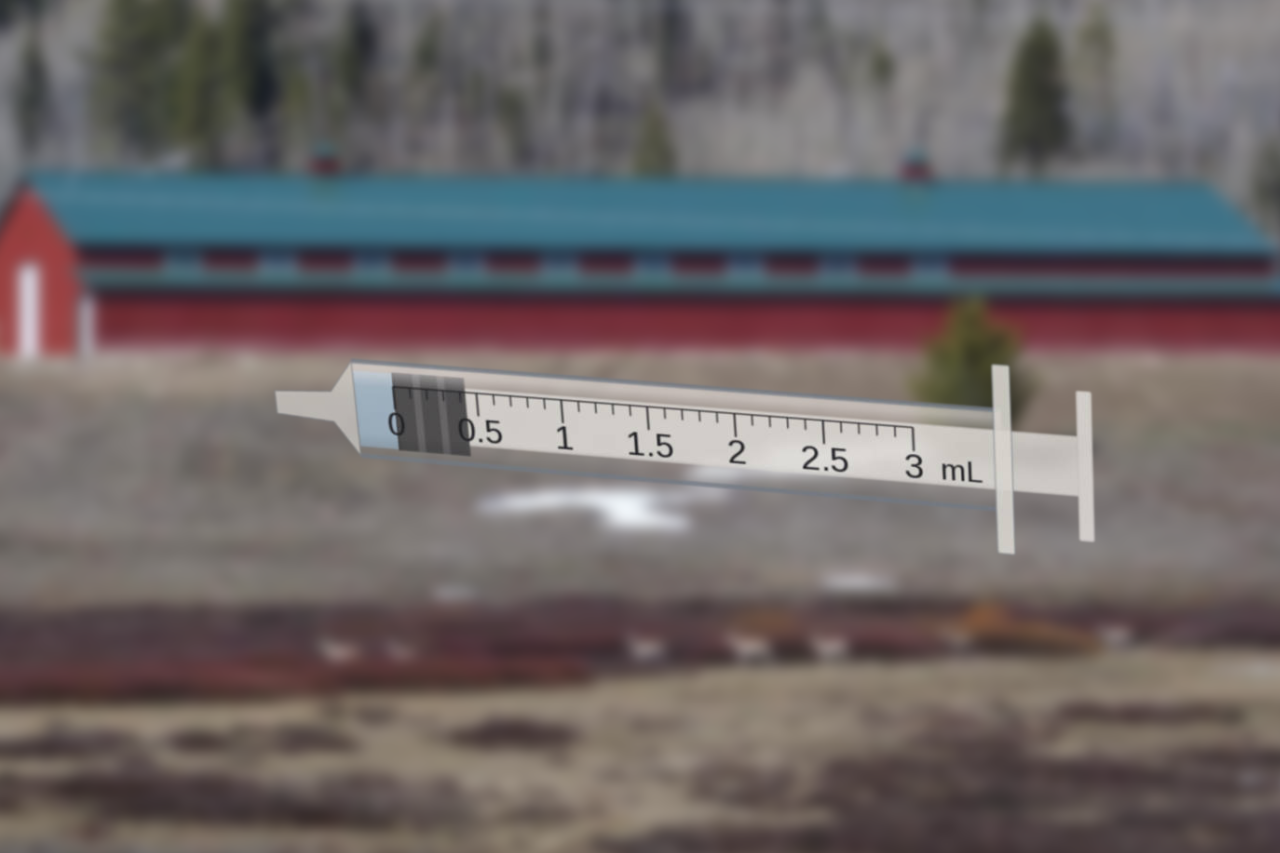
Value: mL 0
